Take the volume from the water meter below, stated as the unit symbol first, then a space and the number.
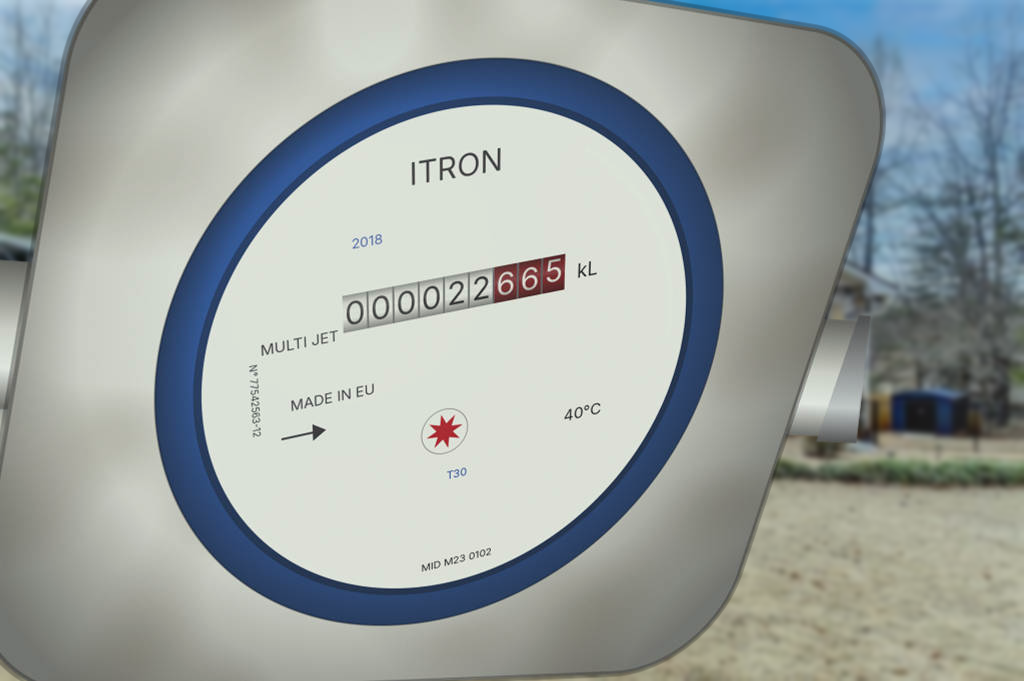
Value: kL 22.665
